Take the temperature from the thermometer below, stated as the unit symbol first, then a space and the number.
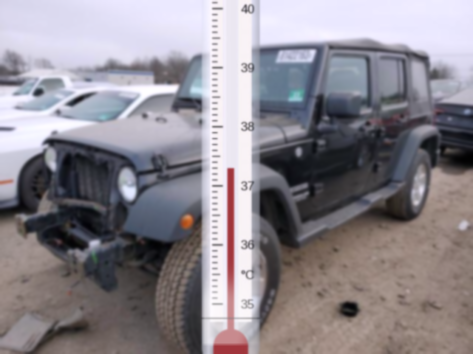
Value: °C 37.3
